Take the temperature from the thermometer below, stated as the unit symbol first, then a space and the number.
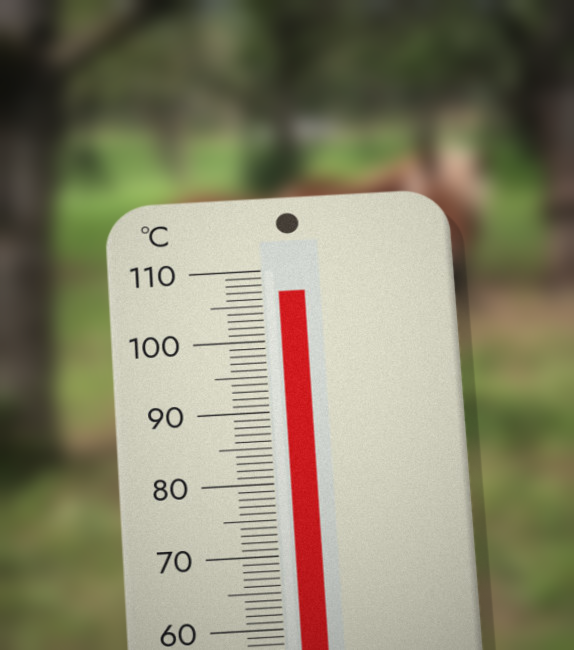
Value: °C 107
